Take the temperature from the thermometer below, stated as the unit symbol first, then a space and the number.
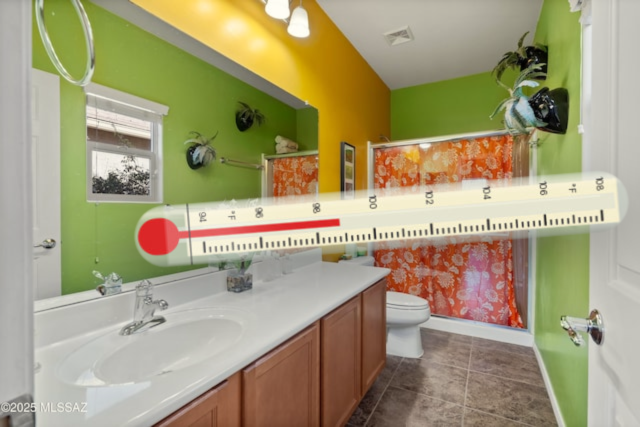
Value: °F 98.8
